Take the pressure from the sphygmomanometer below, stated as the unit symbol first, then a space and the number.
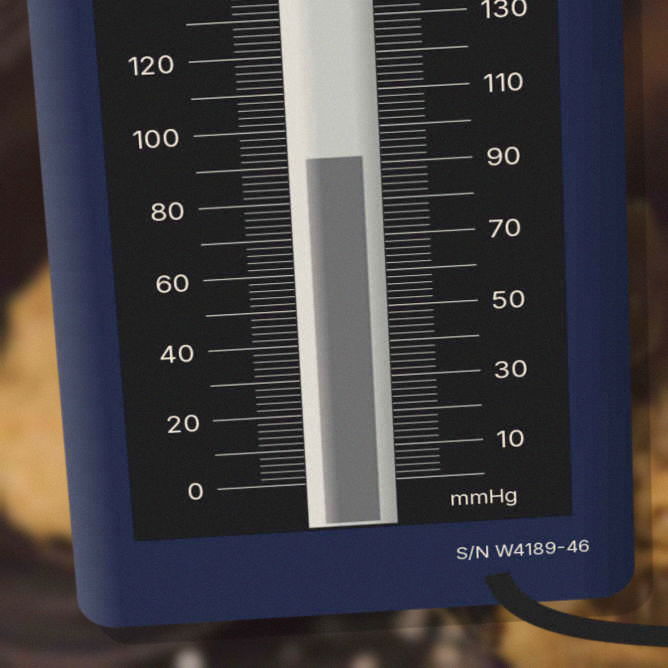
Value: mmHg 92
